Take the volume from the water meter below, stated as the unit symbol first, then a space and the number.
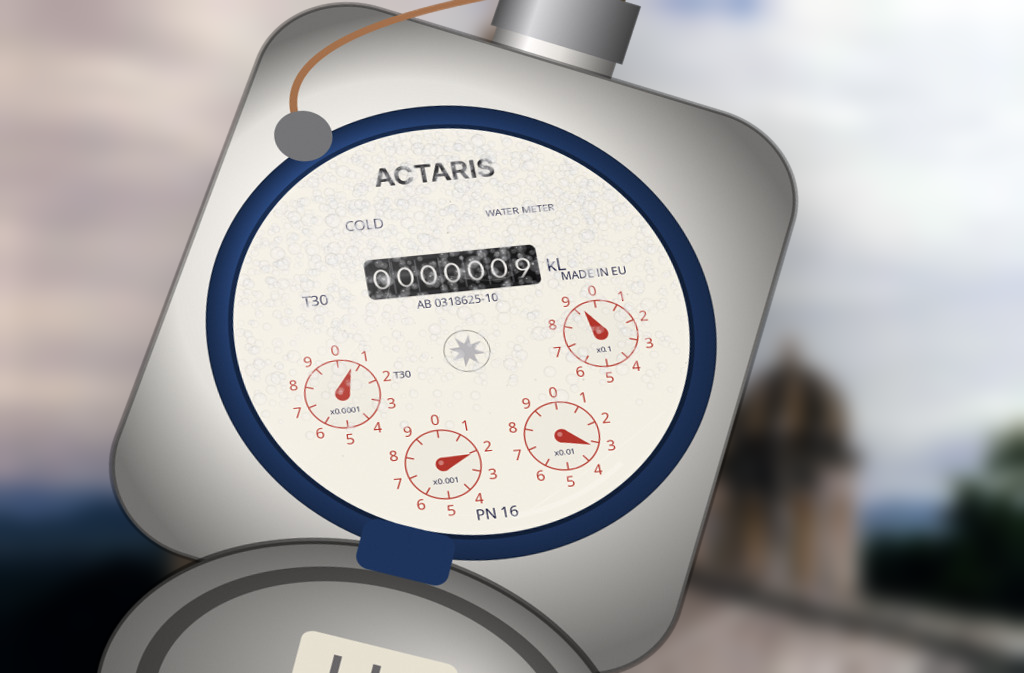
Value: kL 8.9320
